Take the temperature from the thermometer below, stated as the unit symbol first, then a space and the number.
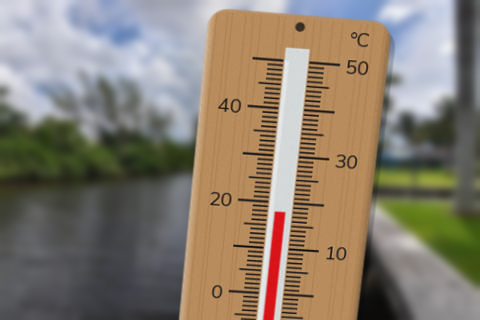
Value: °C 18
